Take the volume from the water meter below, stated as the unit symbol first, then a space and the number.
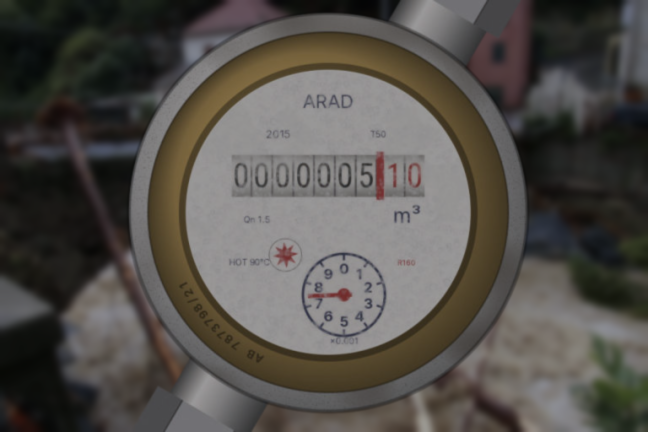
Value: m³ 5.107
